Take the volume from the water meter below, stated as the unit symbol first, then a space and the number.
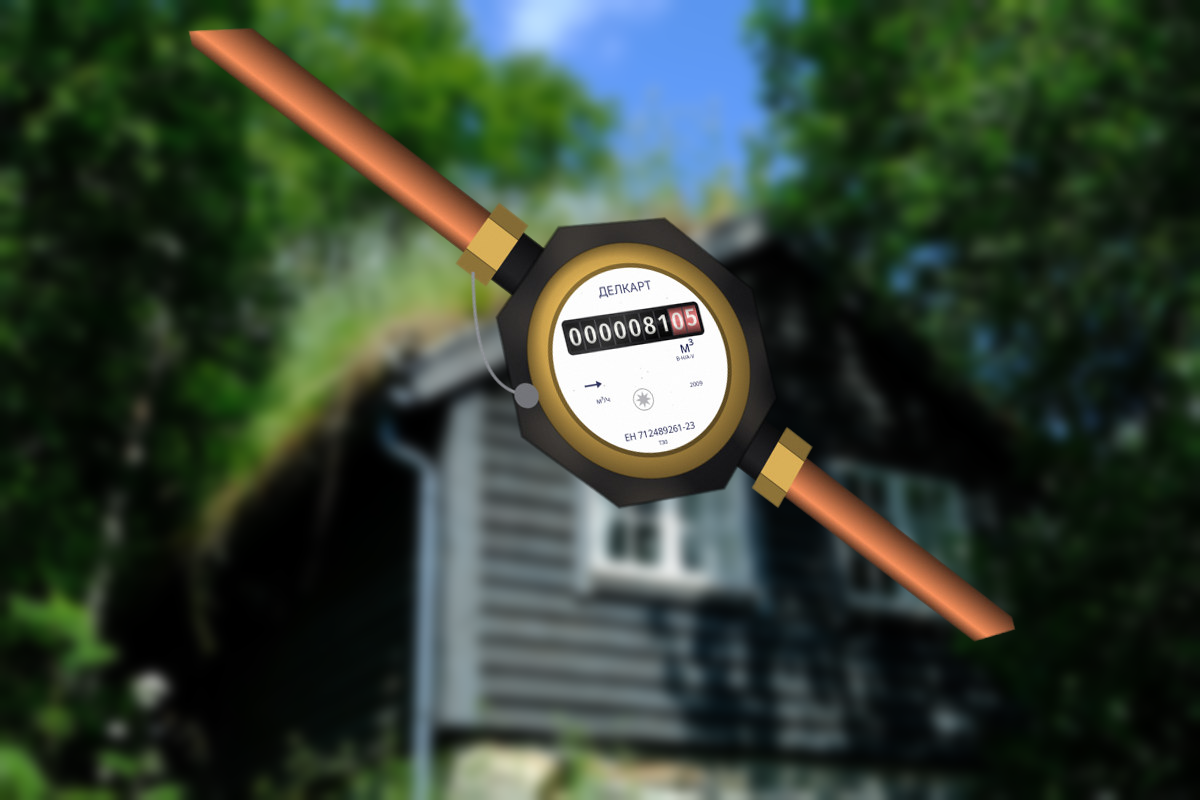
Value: m³ 81.05
